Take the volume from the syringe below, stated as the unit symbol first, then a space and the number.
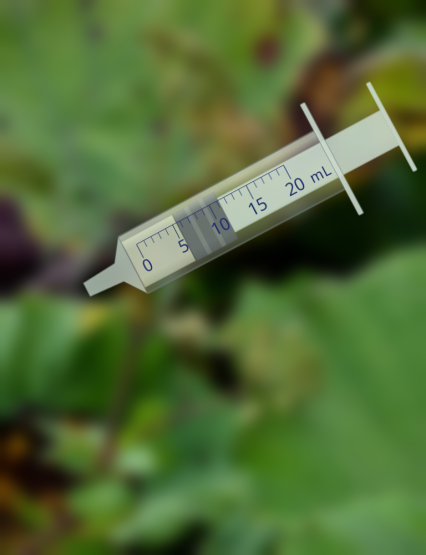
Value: mL 5.5
